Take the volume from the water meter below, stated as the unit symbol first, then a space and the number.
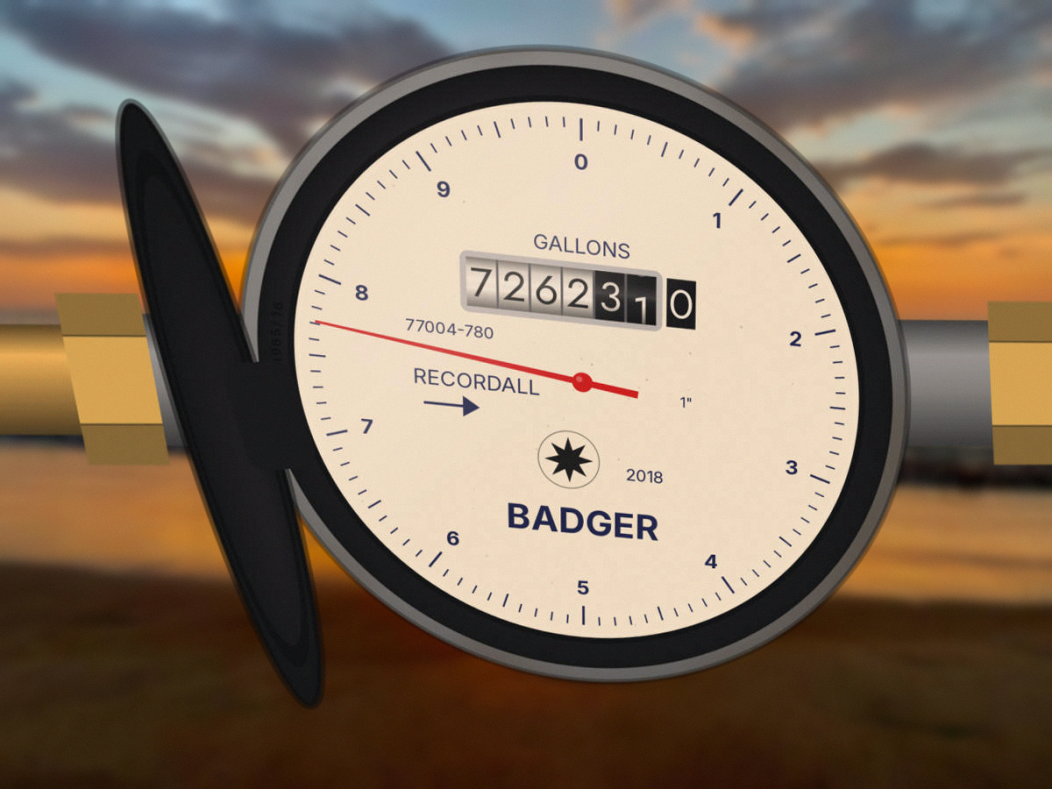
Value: gal 7262307.7
